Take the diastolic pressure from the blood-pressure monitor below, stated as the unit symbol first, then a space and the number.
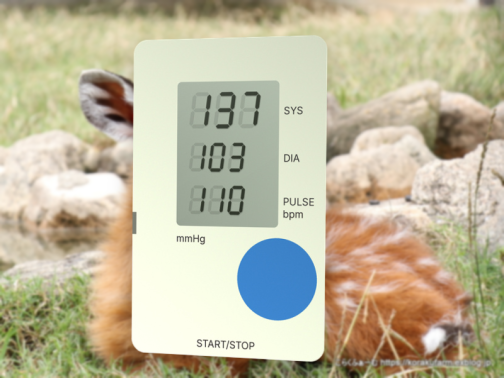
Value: mmHg 103
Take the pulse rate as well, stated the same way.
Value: bpm 110
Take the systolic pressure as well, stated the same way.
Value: mmHg 137
